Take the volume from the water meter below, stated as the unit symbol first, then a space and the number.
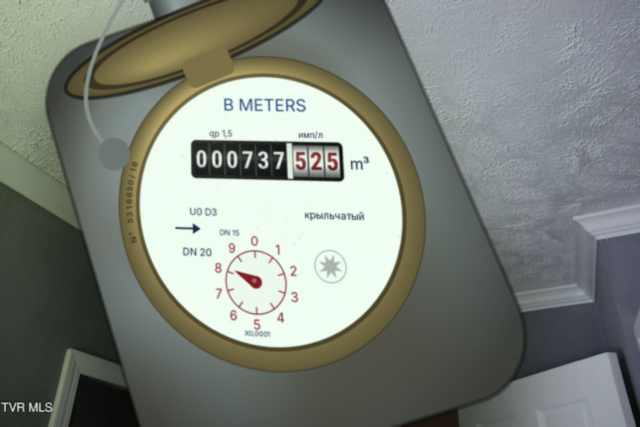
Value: m³ 737.5258
